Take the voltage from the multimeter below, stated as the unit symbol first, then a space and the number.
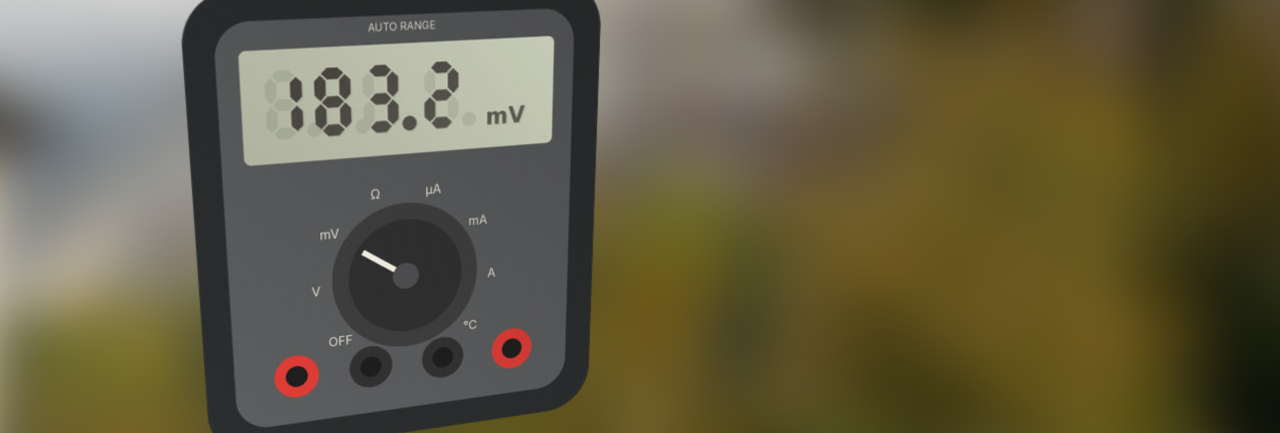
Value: mV 183.2
